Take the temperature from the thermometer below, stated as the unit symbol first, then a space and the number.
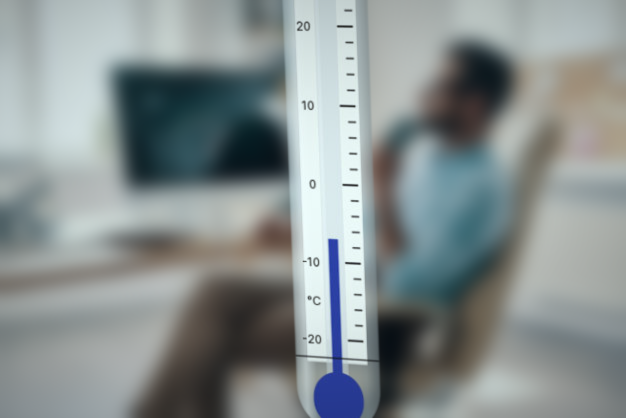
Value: °C -7
